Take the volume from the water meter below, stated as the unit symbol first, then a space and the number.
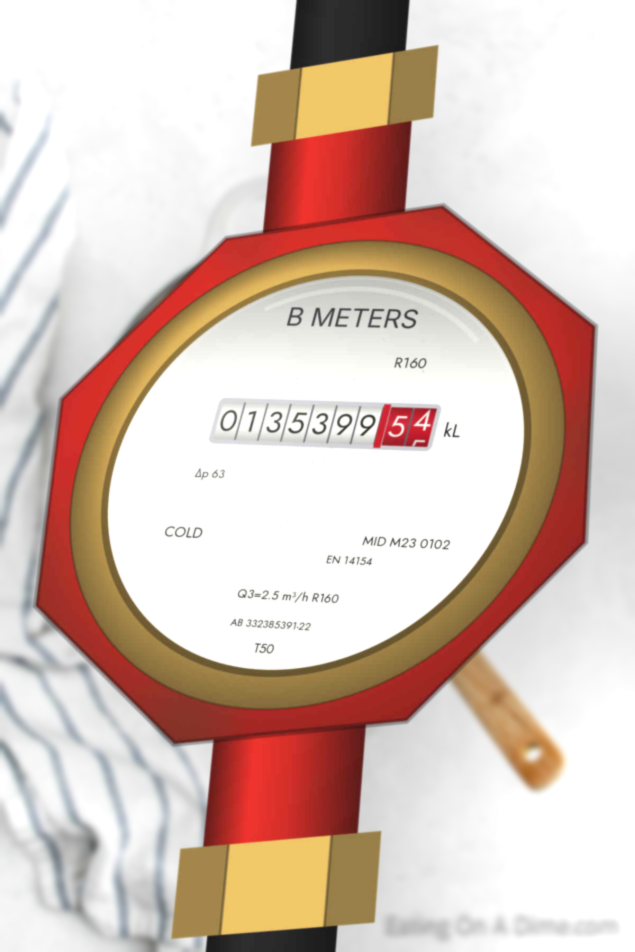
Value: kL 135399.54
